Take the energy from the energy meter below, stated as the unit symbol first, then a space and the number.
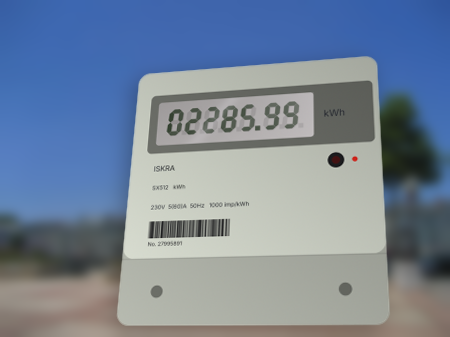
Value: kWh 2285.99
